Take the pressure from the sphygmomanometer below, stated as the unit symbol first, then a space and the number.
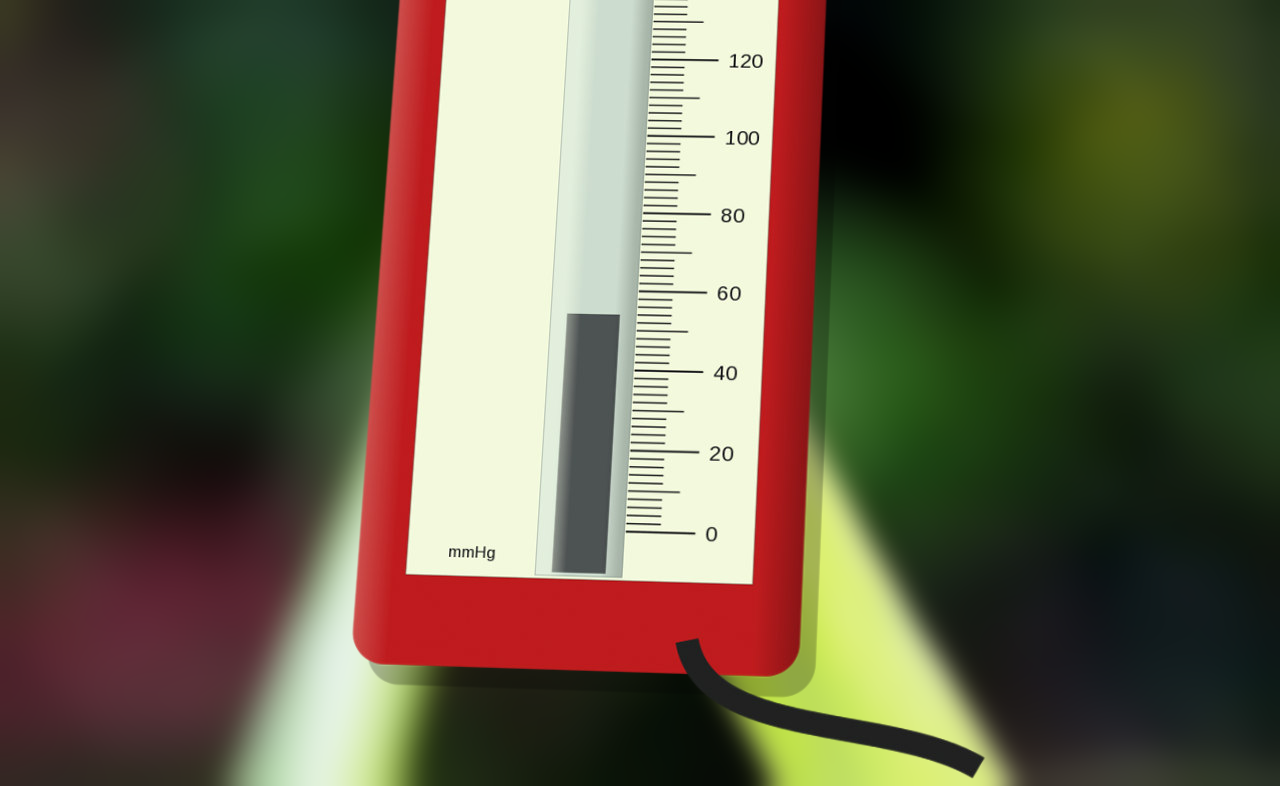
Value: mmHg 54
